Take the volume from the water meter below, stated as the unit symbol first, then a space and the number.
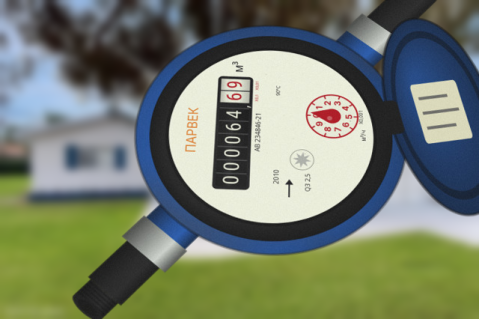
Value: m³ 64.690
